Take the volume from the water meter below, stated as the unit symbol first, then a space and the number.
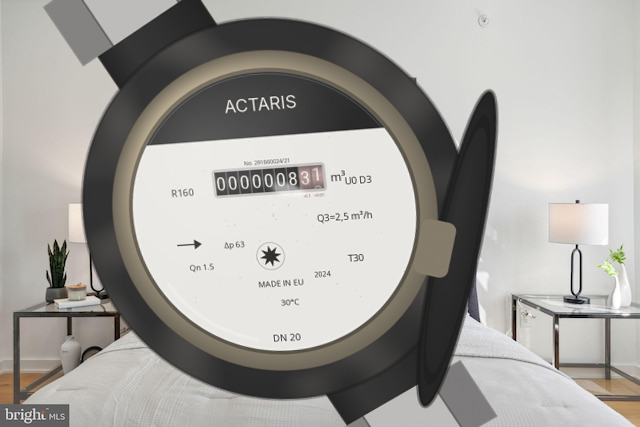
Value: m³ 8.31
